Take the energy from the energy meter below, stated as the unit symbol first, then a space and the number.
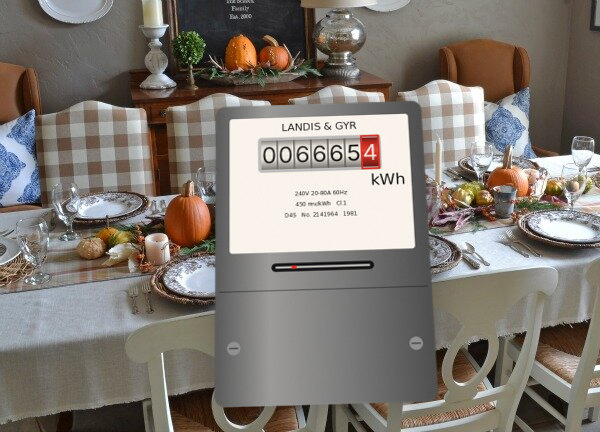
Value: kWh 6665.4
